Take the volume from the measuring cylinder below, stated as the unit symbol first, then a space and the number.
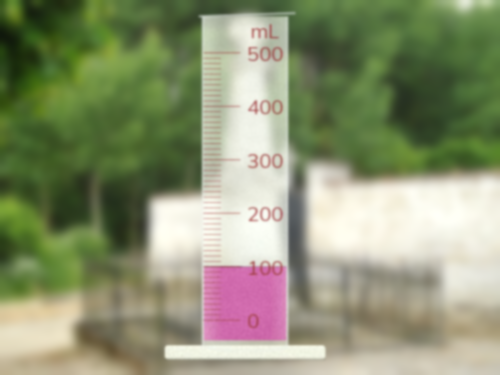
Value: mL 100
